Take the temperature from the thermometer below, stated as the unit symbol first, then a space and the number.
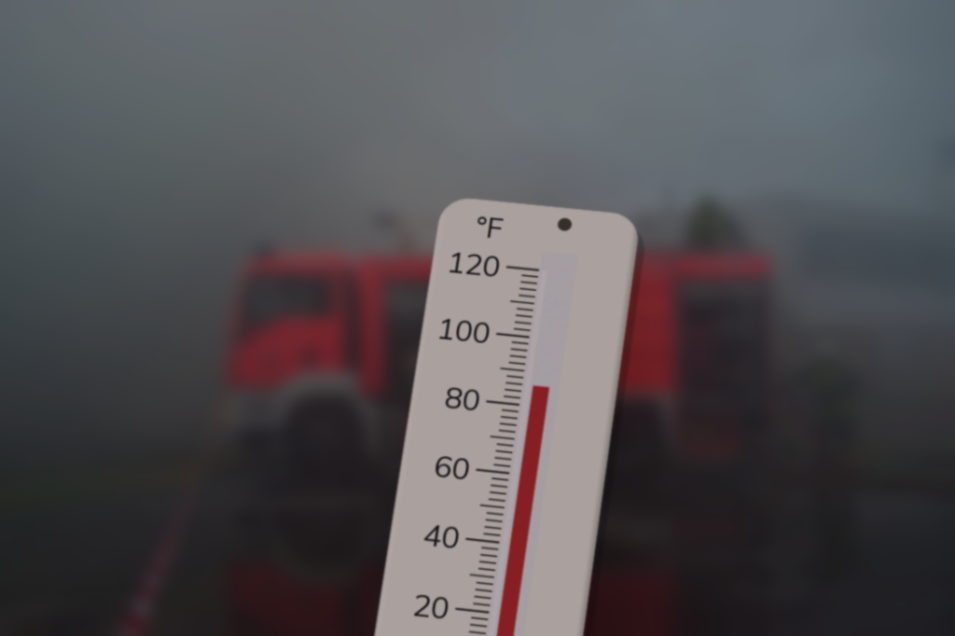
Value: °F 86
